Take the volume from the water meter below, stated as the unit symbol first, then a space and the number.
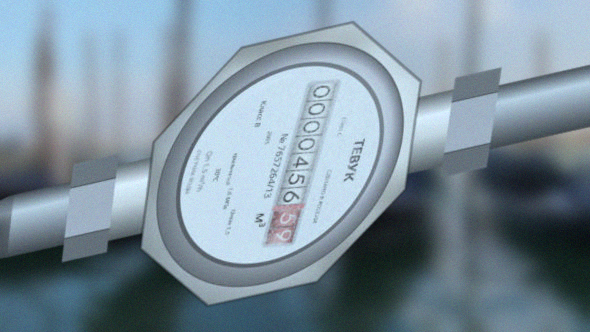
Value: m³ 456.59
